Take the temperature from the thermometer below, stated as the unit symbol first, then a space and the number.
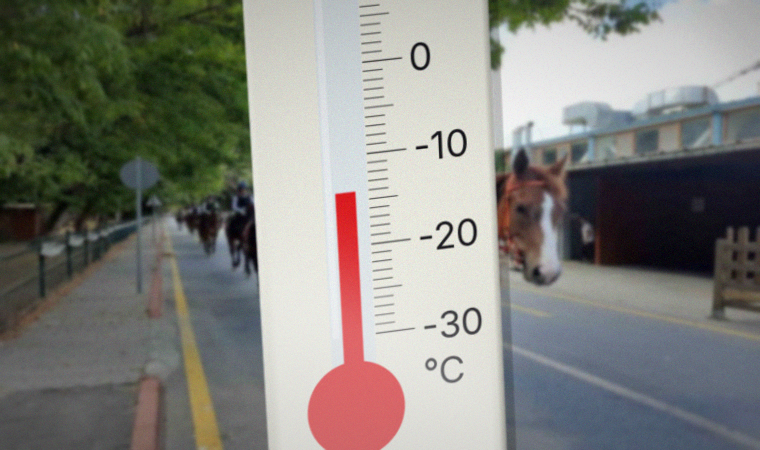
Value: °C -14
